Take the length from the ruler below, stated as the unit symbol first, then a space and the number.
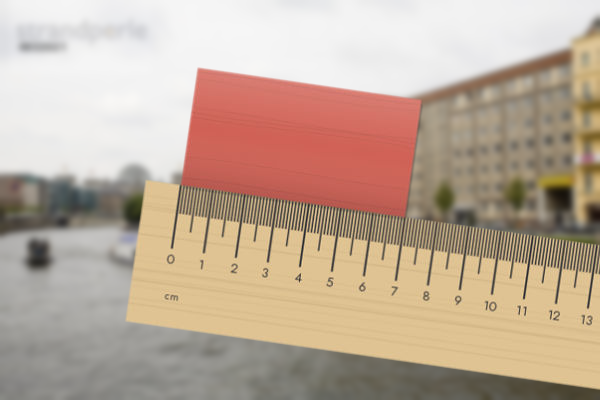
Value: cm 7
